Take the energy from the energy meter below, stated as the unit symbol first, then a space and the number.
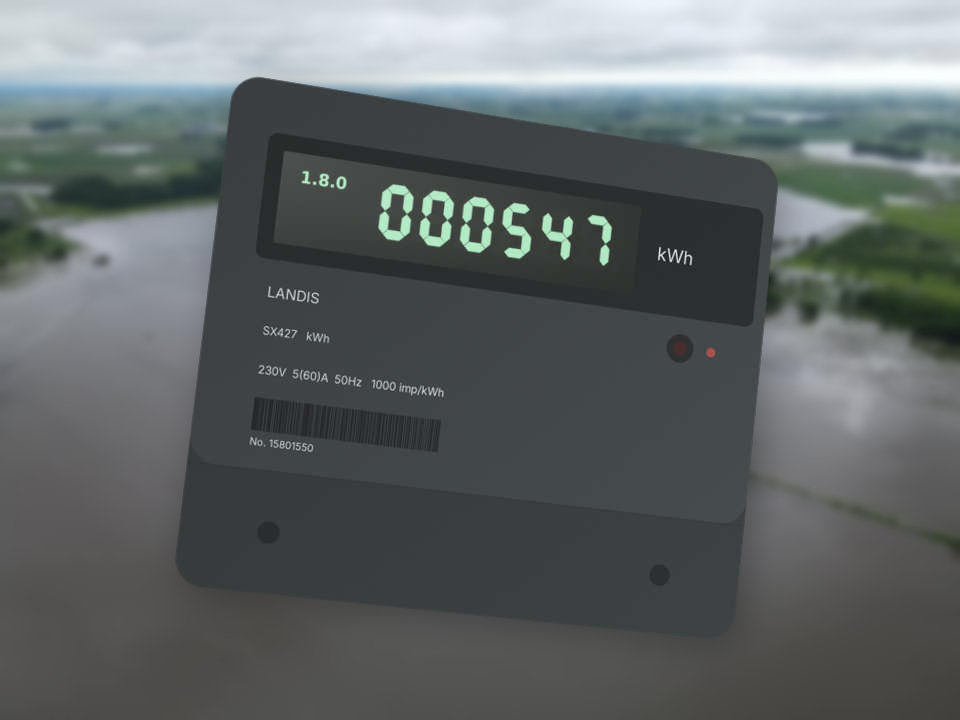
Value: kWh 547
